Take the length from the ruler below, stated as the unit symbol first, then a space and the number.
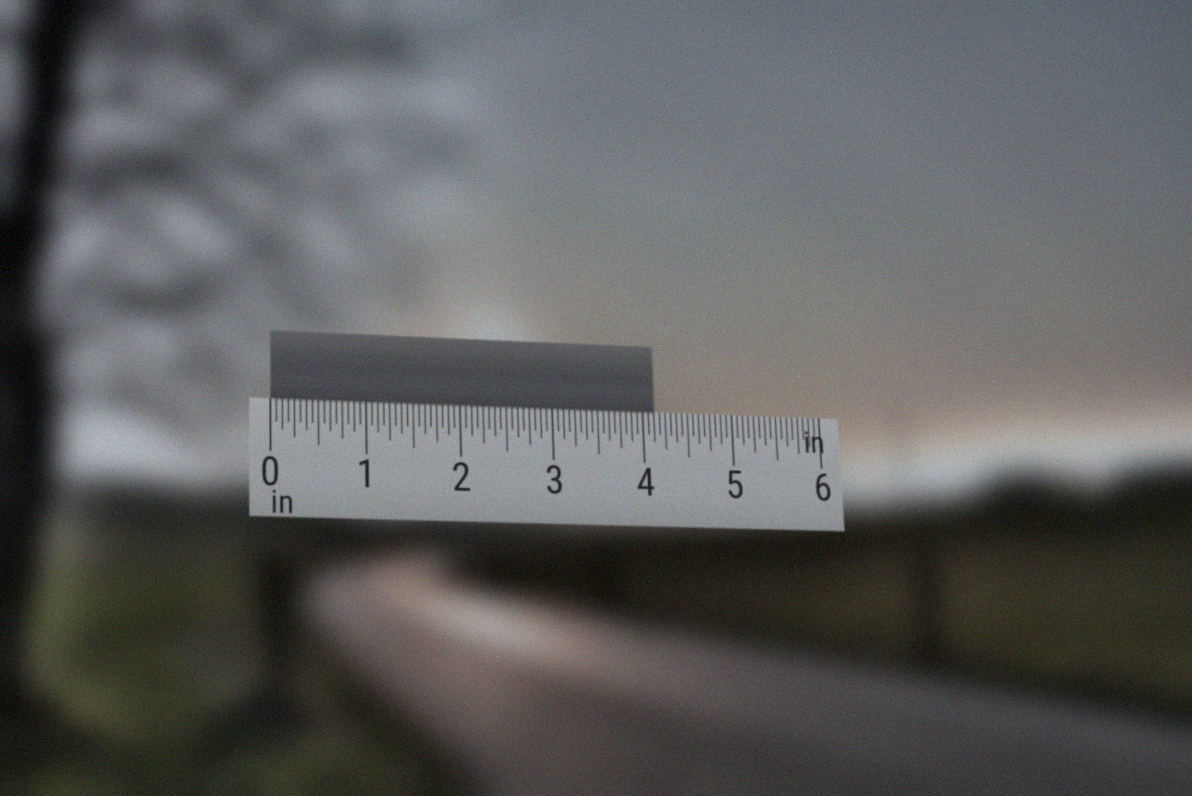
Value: in 4.125
